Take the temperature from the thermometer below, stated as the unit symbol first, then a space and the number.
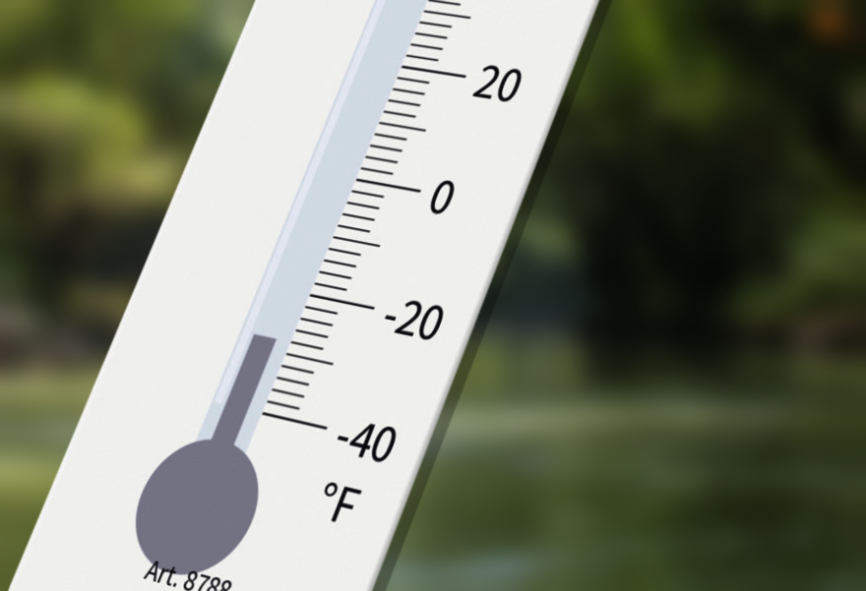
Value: °F -28
